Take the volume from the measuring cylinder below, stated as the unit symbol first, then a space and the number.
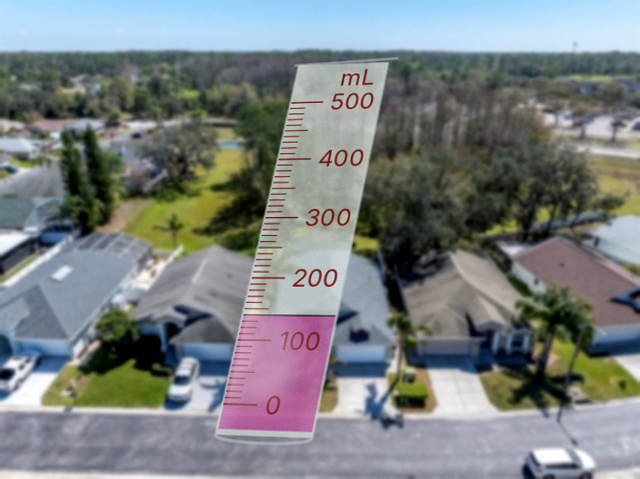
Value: mL 140
